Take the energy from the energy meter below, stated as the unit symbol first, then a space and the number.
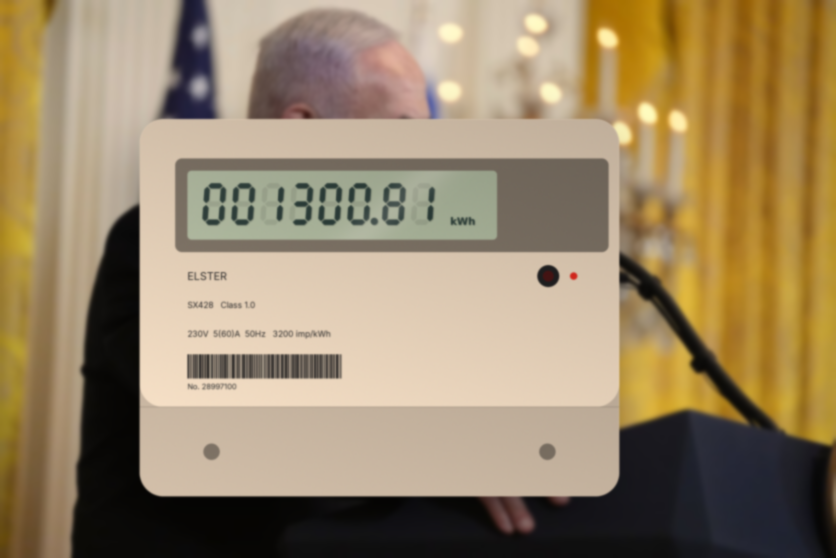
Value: kWh 1300.81
